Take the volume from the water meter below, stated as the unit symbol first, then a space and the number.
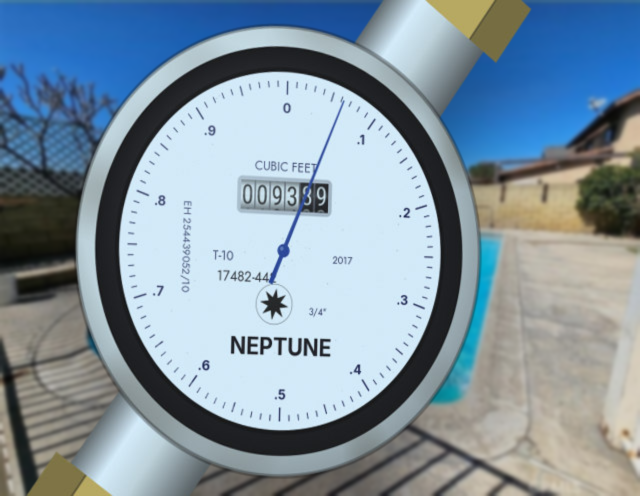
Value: ft³ 9389.06
